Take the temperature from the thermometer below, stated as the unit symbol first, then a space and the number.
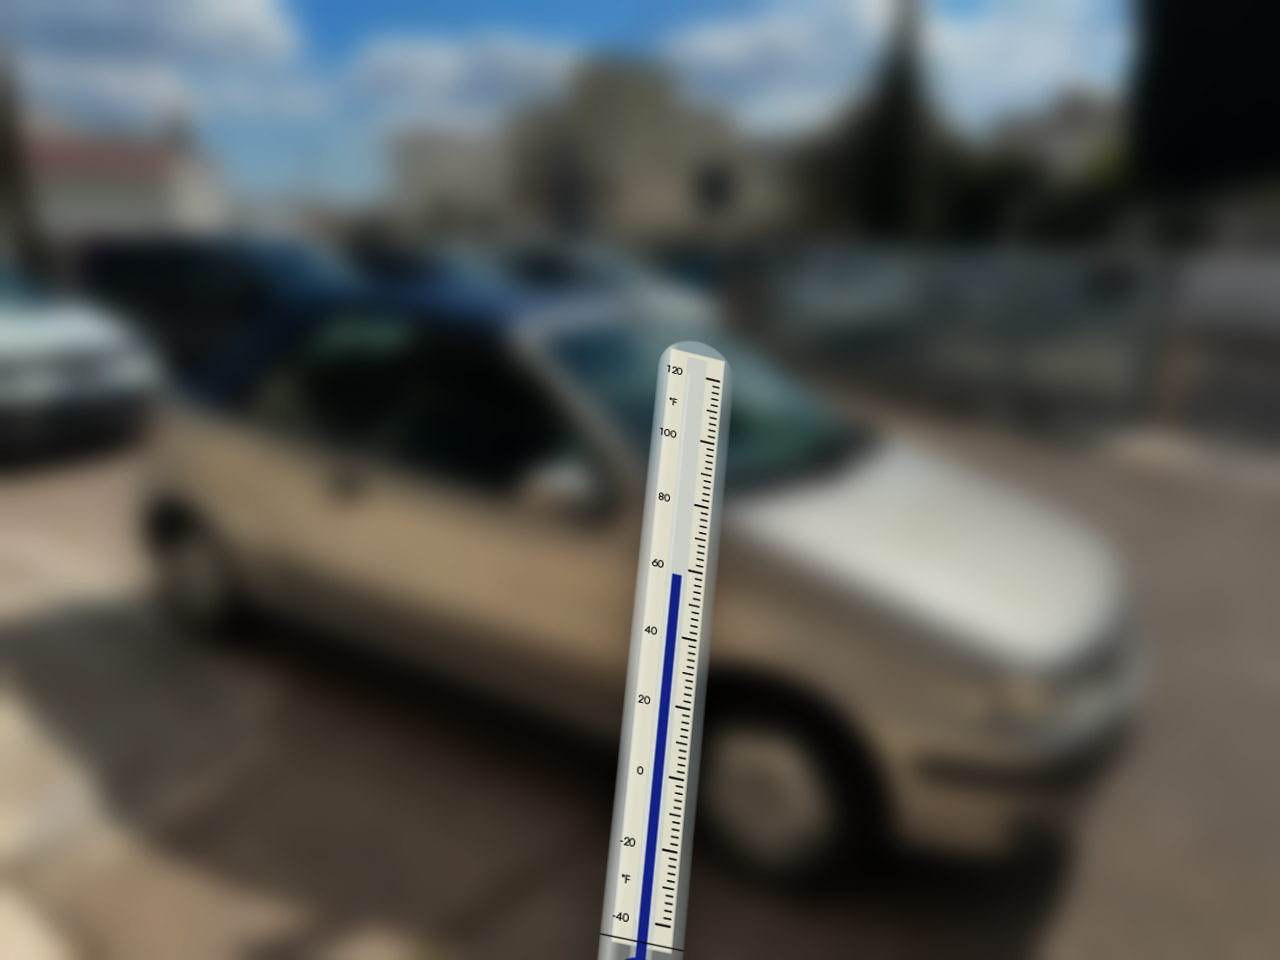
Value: °F 58
